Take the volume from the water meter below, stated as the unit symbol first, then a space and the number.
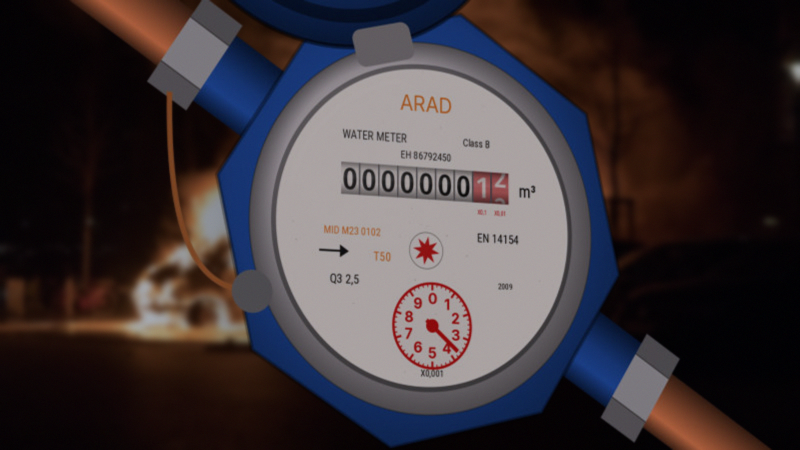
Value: m³ 0.123
